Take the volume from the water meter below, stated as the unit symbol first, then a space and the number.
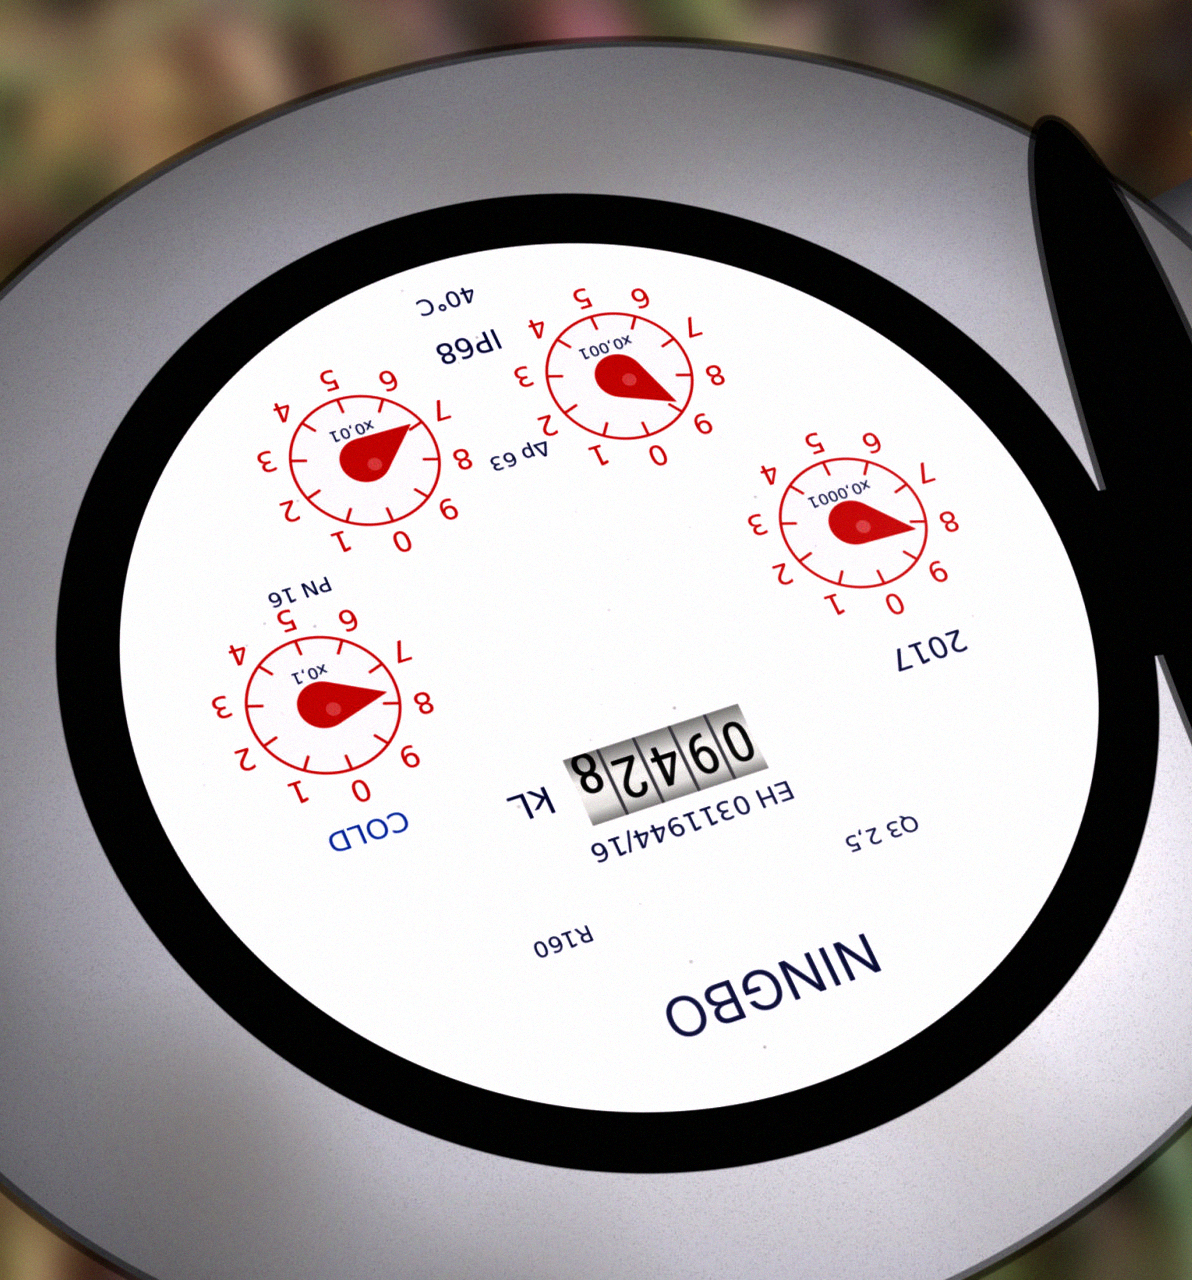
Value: kL 9427.7688
